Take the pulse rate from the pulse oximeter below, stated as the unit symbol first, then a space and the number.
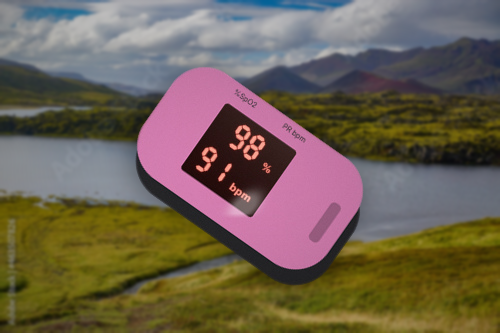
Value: bpm 91
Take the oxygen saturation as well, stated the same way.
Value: % 98
